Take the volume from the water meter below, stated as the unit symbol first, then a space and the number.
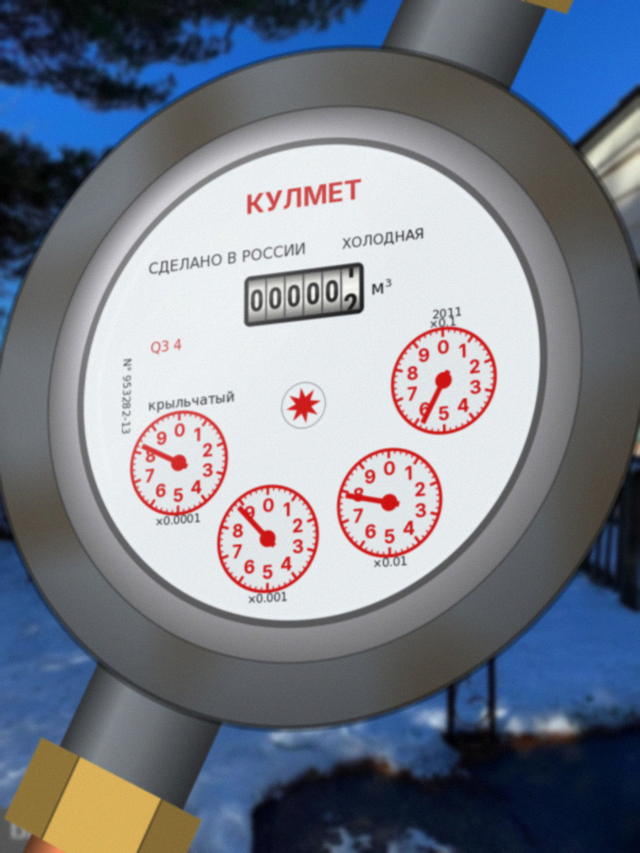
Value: m³ 1.5788
